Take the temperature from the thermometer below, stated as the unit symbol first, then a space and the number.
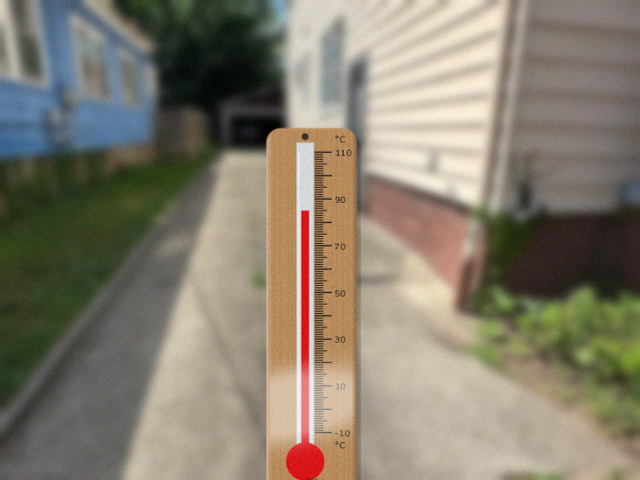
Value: °C 85
